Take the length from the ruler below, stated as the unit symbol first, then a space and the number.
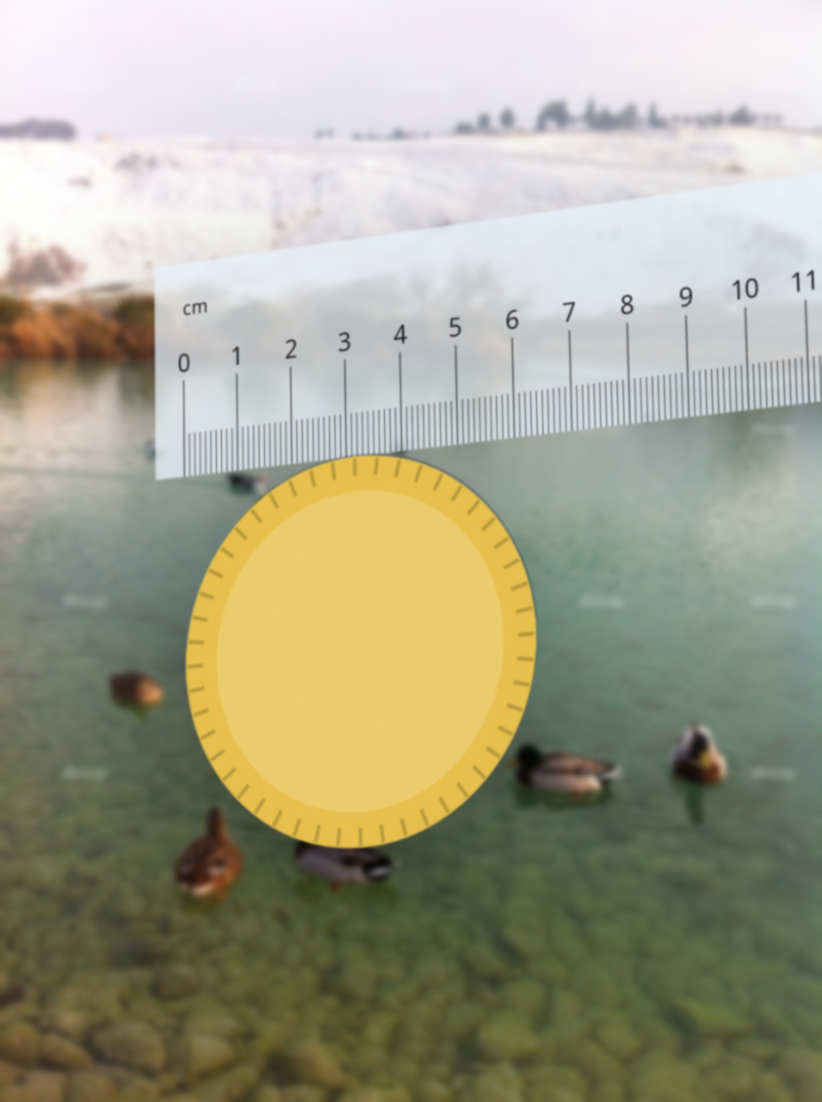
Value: cm 6.3
